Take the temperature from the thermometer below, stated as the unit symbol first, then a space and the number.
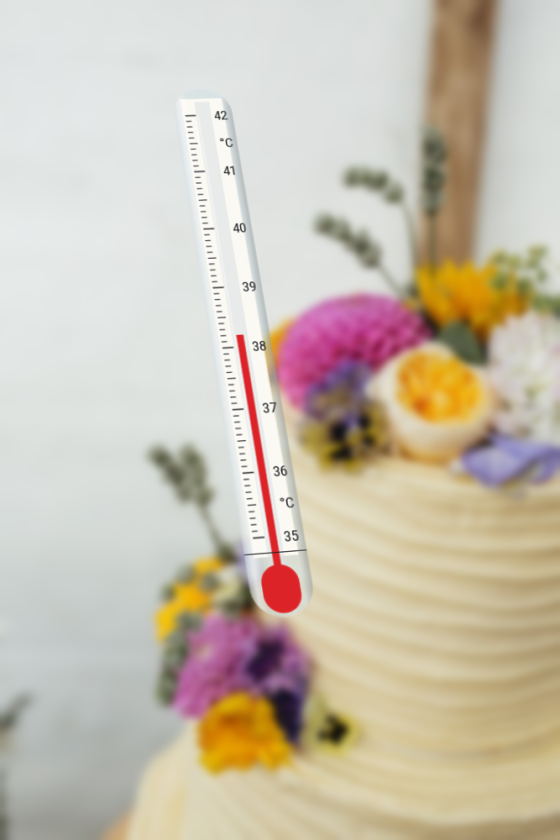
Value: °C 38.2
